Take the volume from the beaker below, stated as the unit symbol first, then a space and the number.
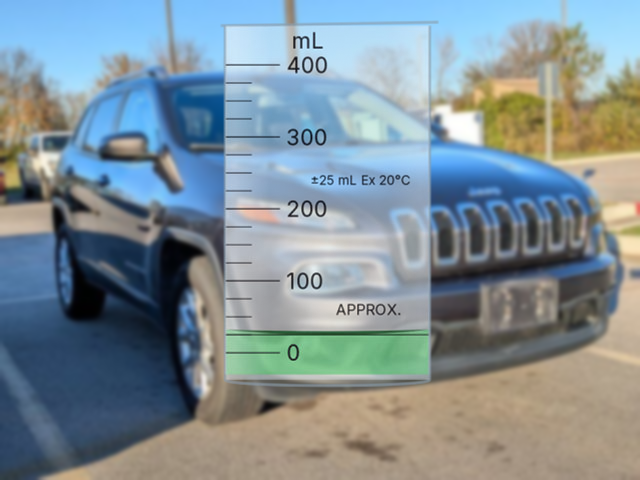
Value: mL 25
